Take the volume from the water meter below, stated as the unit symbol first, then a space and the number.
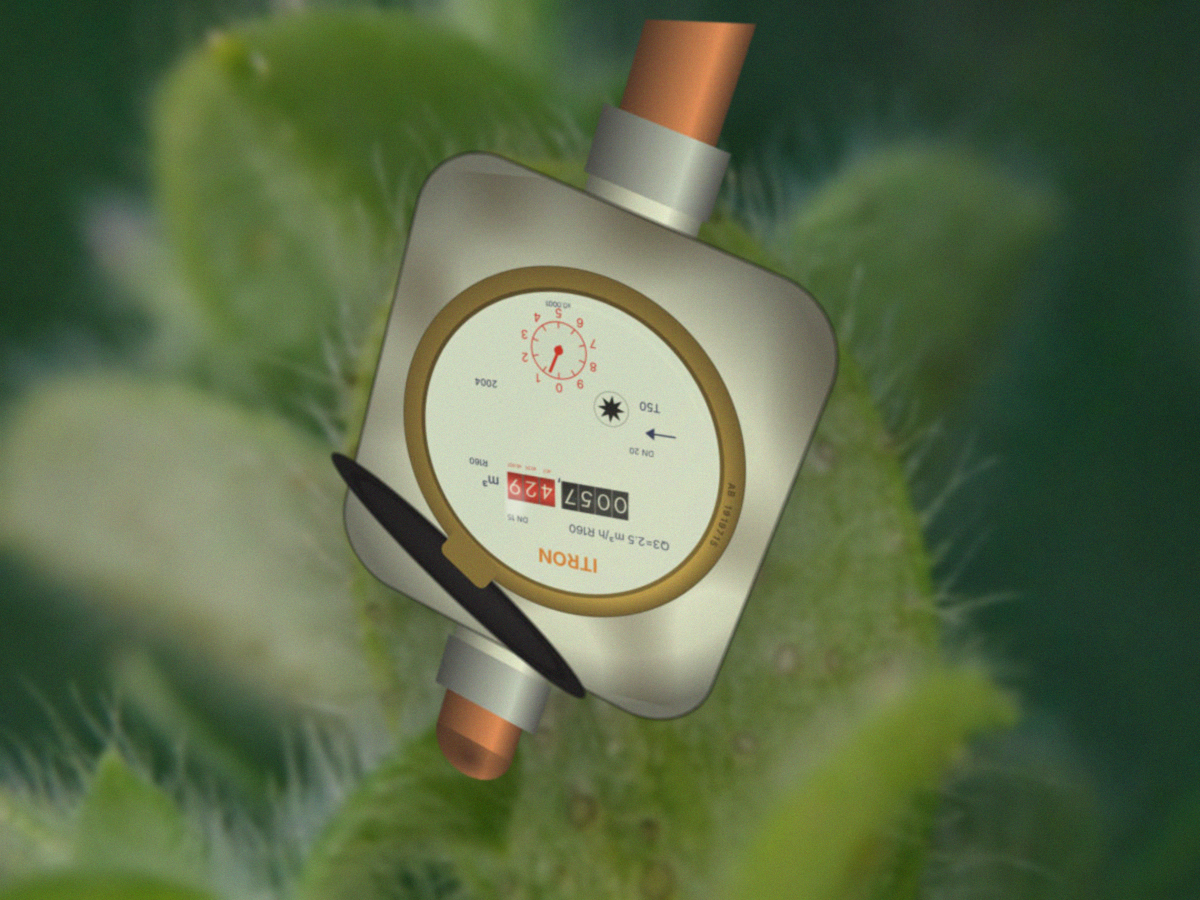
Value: m³ 57.4290
